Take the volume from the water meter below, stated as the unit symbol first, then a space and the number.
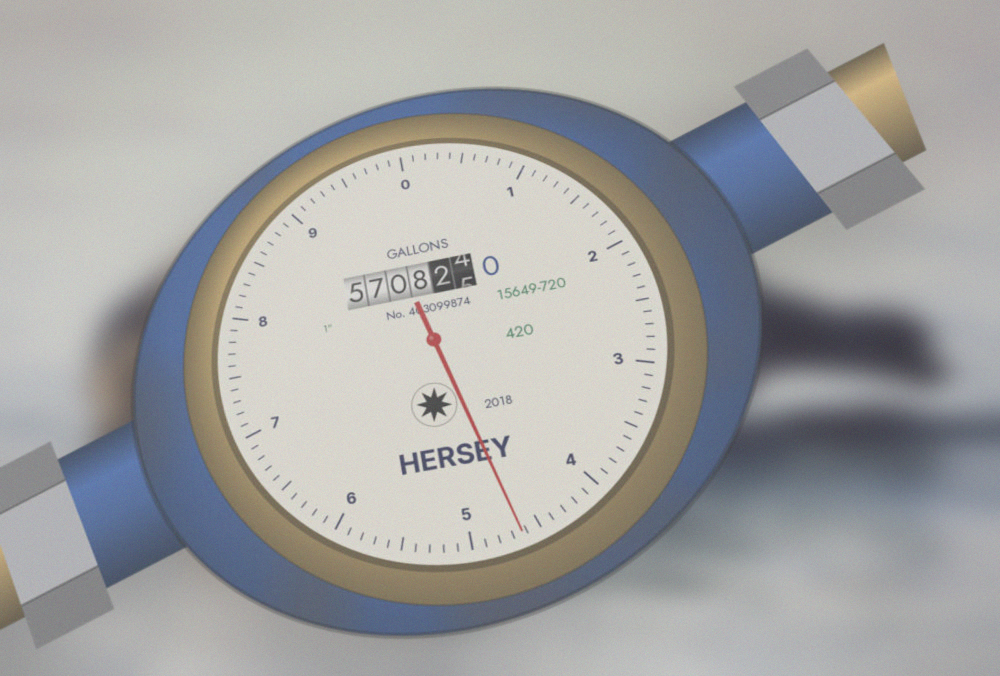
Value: gal 5708244.6
